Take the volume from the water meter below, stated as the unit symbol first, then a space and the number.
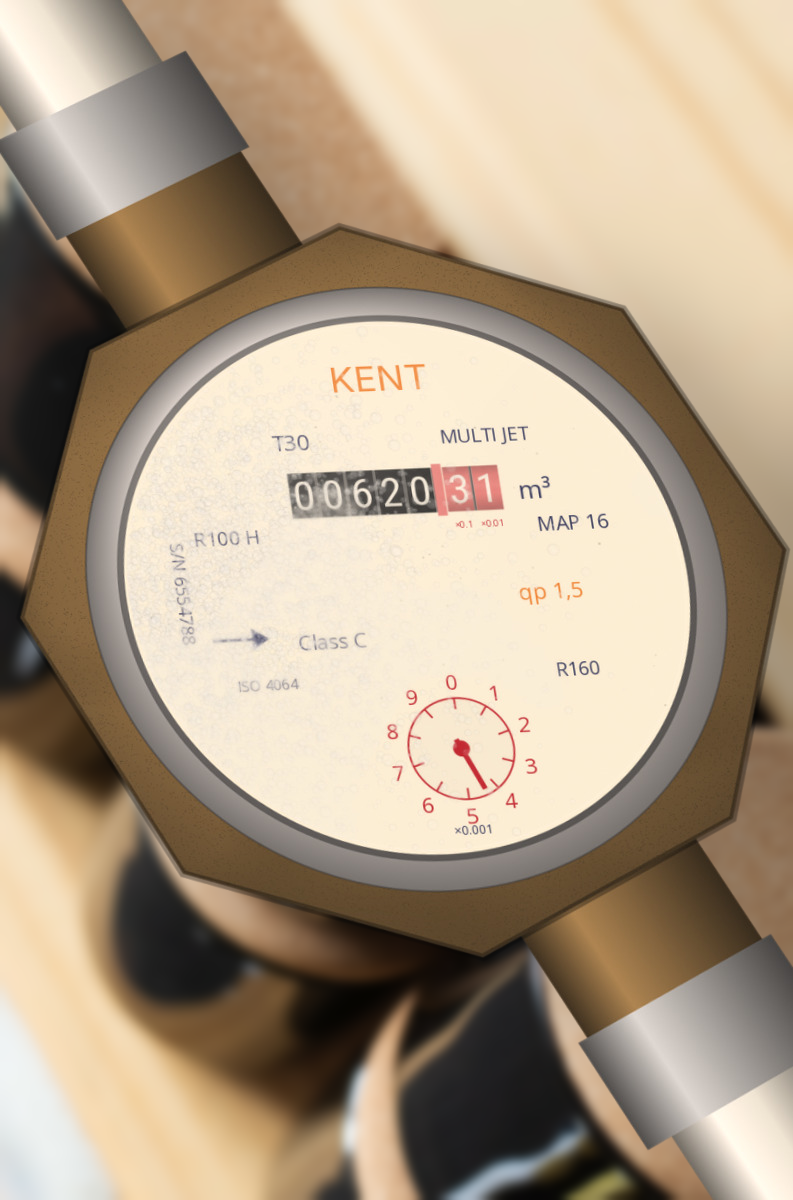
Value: m³ 620.314
